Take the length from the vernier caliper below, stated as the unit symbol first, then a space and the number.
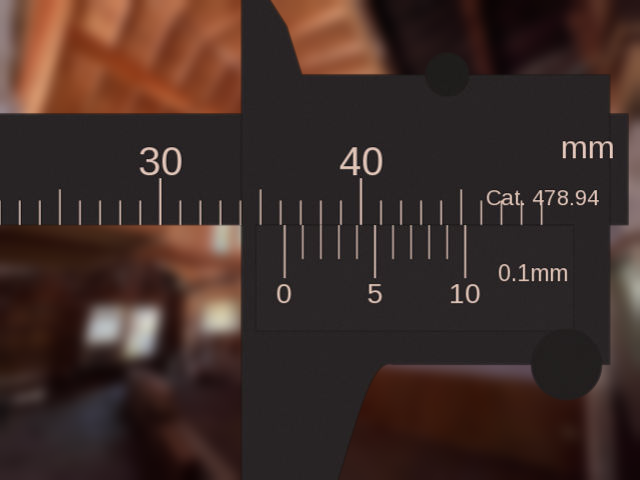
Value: mm 36.2
